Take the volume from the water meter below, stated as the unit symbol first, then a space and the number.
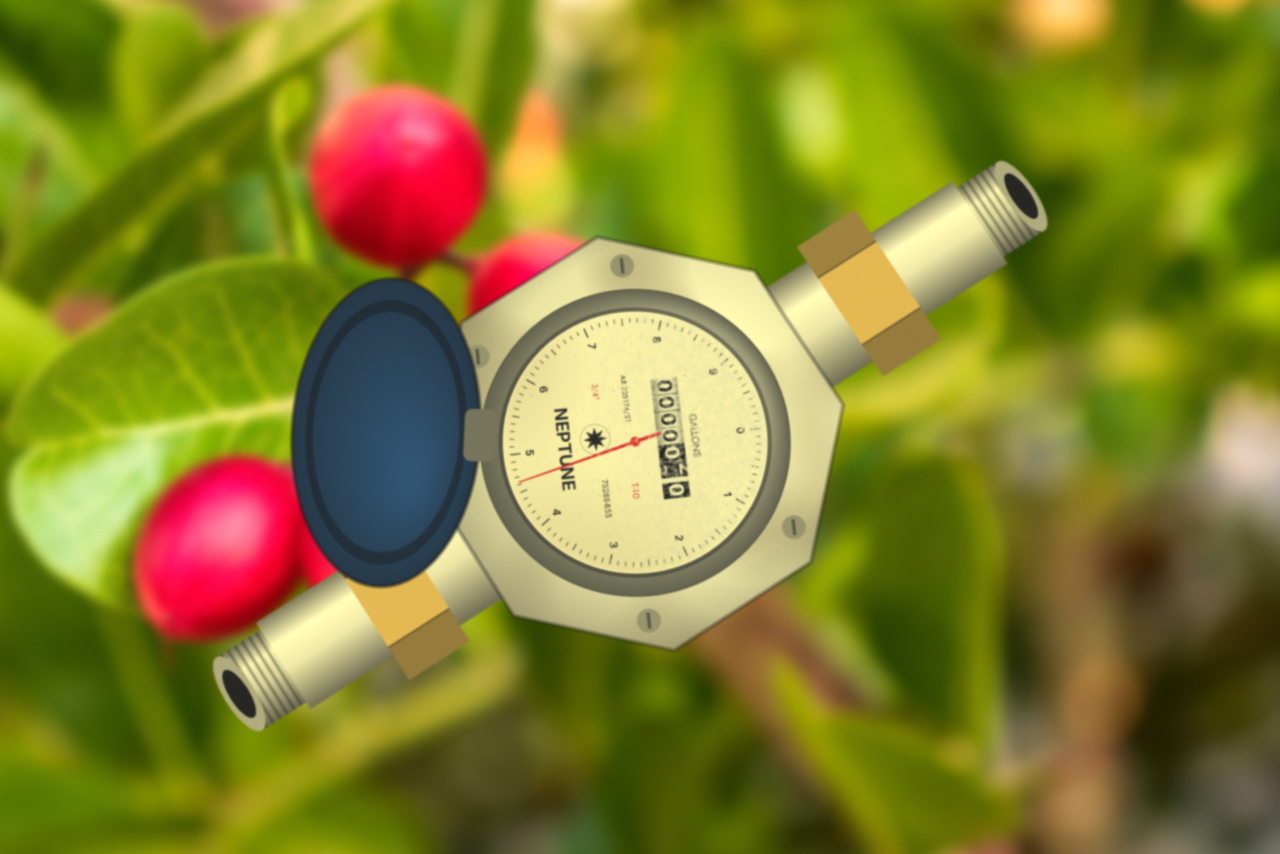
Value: gal 24.6
